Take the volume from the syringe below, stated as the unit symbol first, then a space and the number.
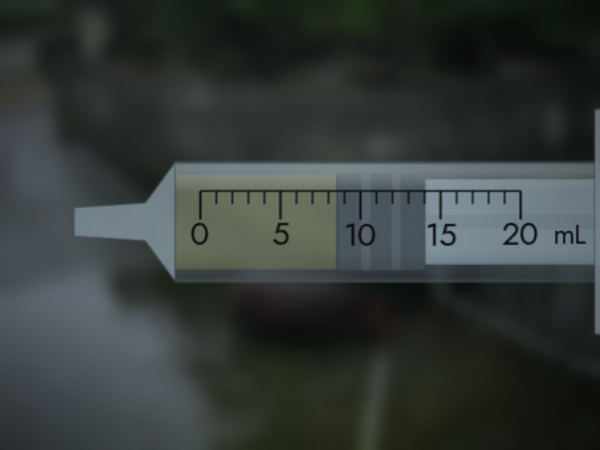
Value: mL 8.5
